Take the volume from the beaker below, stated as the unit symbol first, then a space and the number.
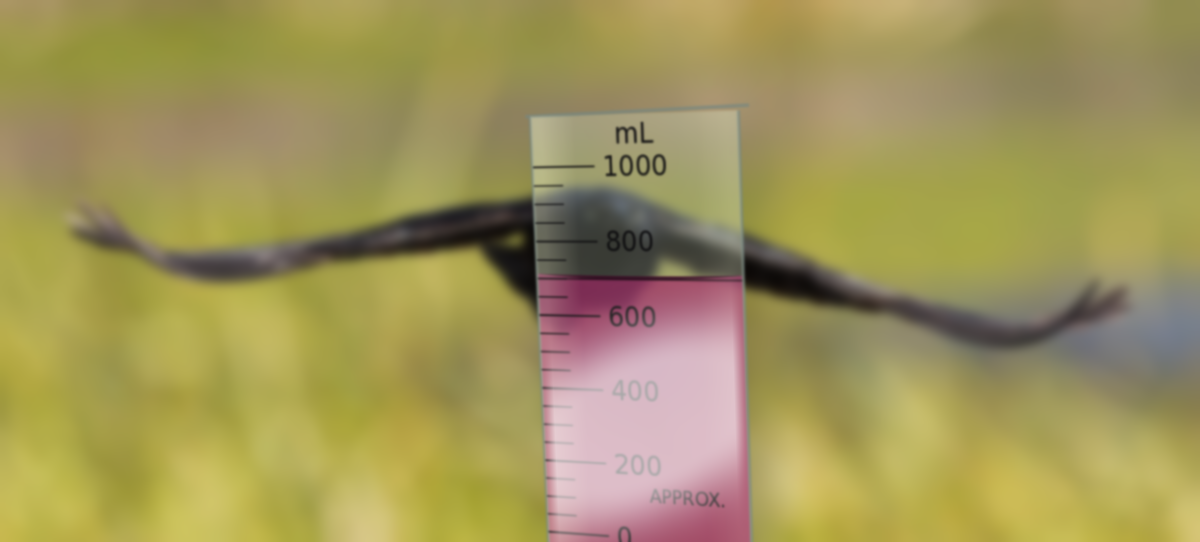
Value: mL 700
